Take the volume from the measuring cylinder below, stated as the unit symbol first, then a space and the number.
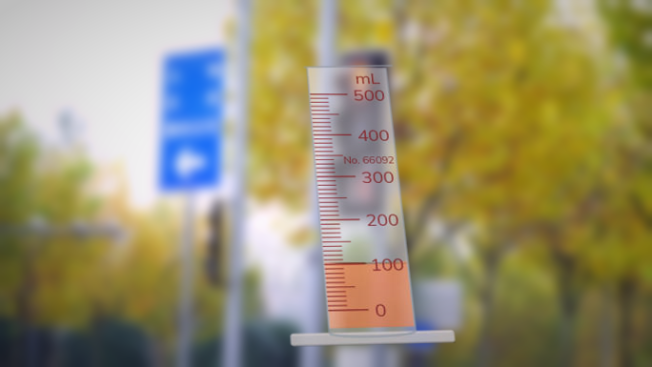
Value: mL 100
